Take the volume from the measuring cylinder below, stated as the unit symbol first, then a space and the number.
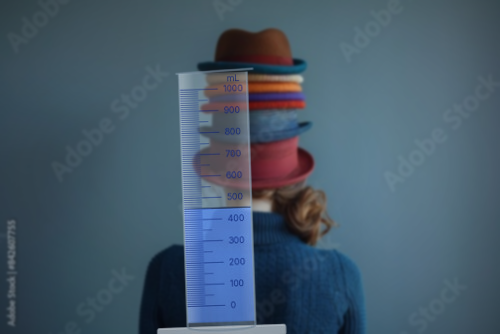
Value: mL 450
